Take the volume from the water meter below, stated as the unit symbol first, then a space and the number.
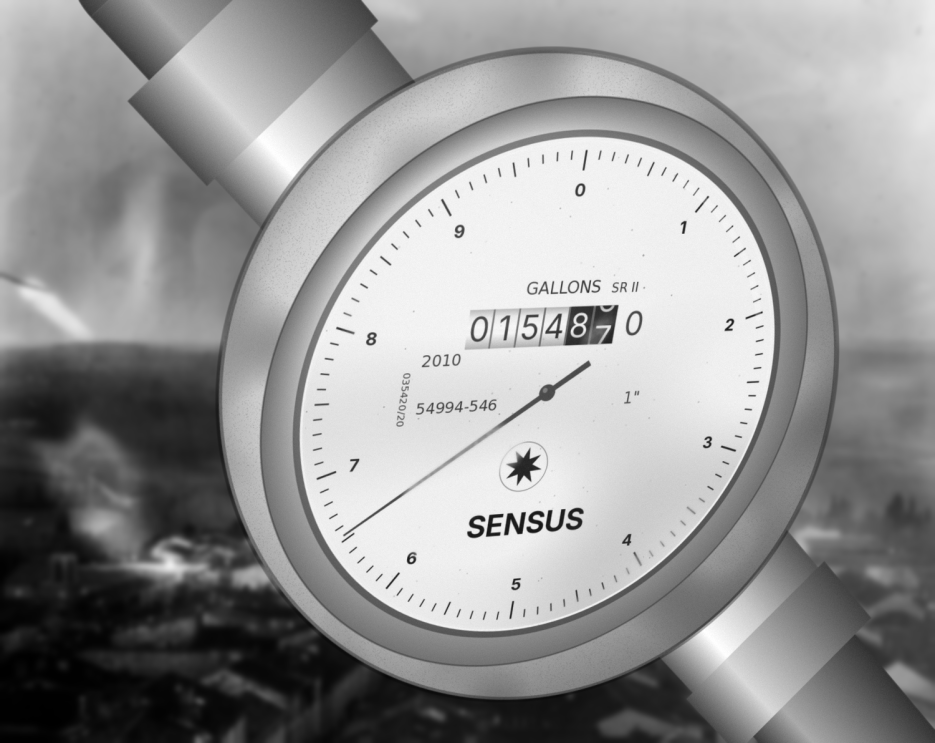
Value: gal 154866.5
